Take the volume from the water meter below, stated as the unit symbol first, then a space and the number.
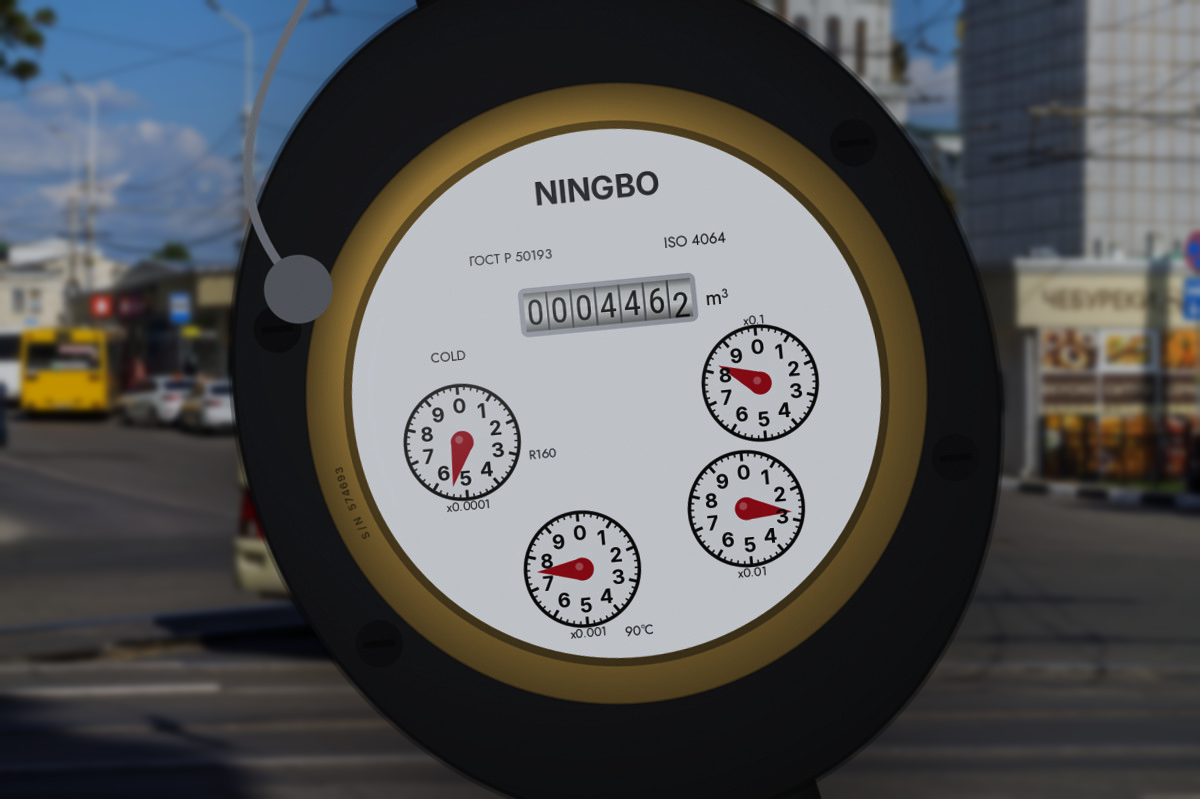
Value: m³ 4461.8275
